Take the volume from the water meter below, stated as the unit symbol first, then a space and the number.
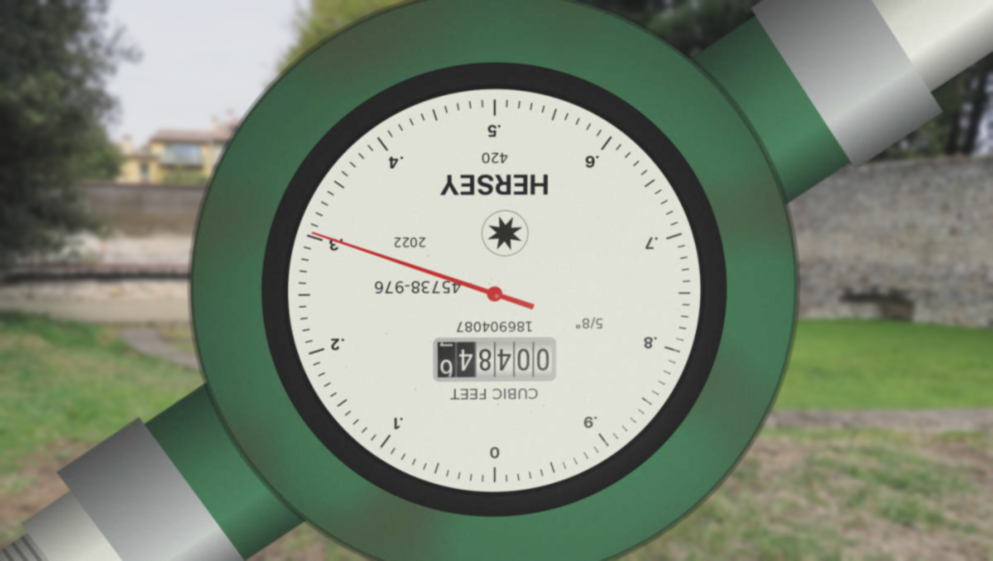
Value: ft³ 4846.30
